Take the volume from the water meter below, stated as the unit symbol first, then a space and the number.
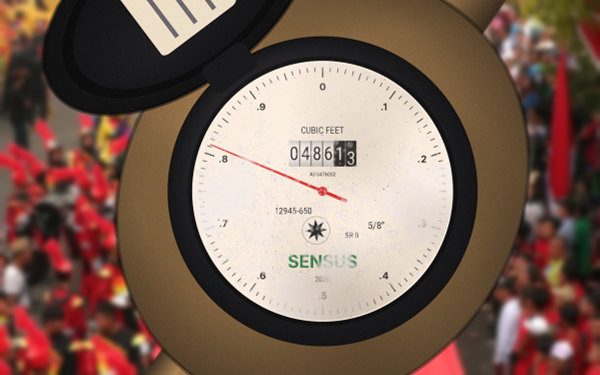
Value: ft³ 48612.81
